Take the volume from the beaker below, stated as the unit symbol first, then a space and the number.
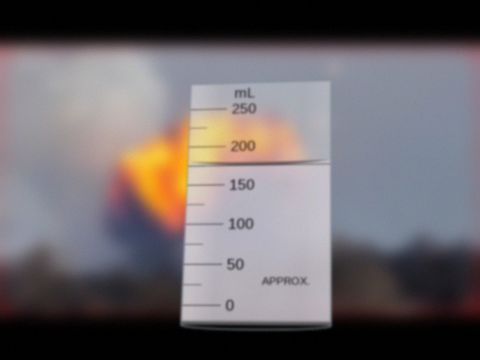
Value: mL 175
